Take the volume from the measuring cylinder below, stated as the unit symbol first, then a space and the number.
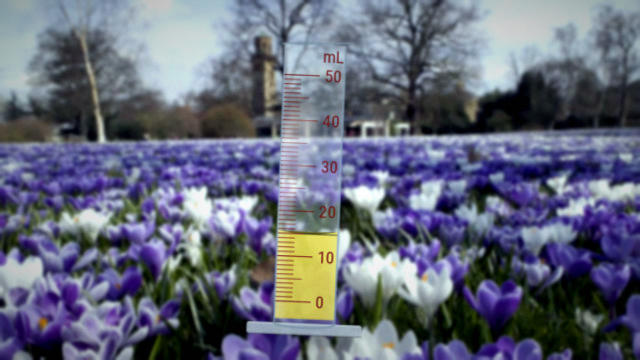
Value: mL 15
